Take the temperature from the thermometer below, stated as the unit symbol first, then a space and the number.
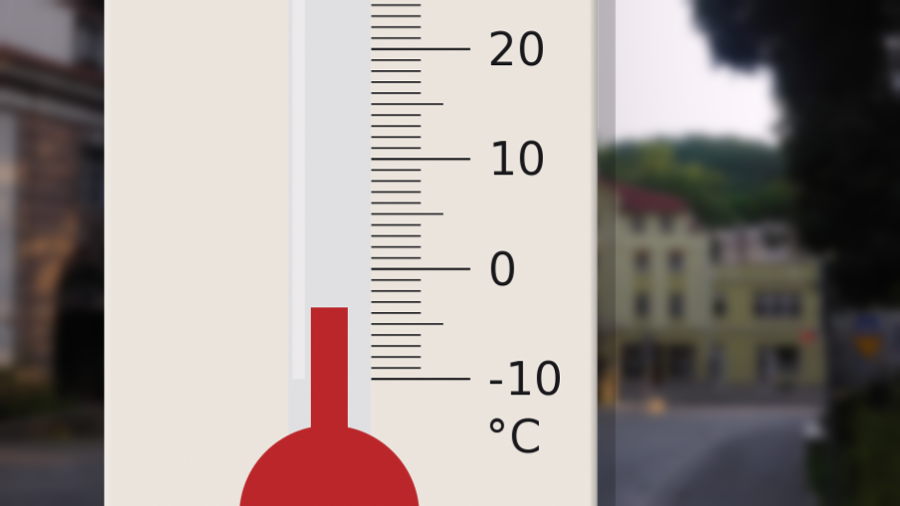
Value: °C -3.5
